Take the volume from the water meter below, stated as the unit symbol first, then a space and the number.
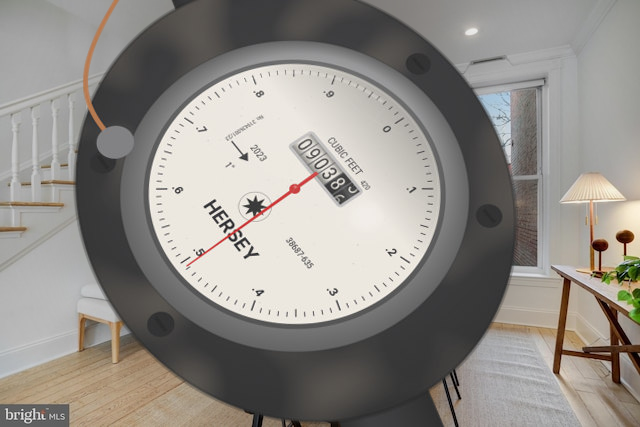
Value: ft³ 90385.49
